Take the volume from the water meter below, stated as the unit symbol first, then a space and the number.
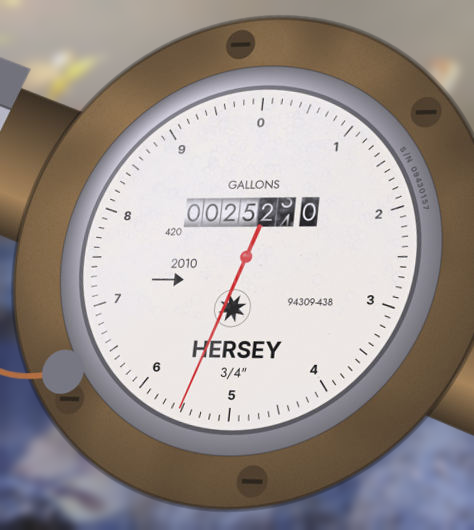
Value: gal 25235.5
